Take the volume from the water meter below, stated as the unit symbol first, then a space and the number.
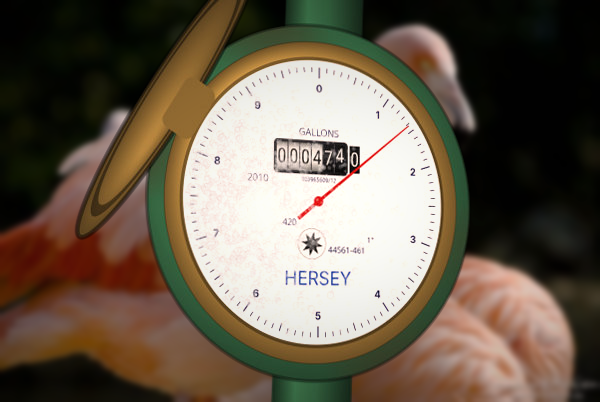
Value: gal 4741.4
